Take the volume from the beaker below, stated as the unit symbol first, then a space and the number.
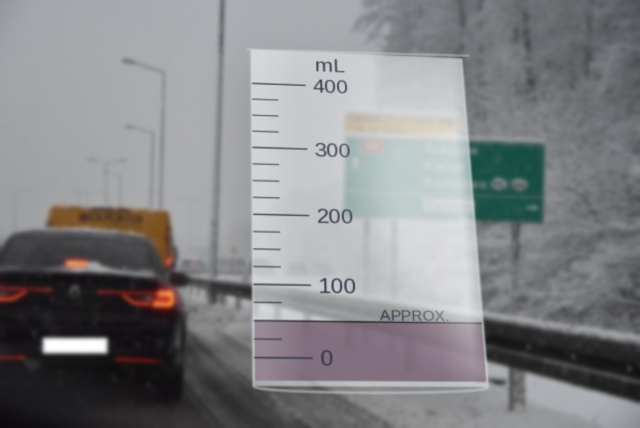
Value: mL 50
